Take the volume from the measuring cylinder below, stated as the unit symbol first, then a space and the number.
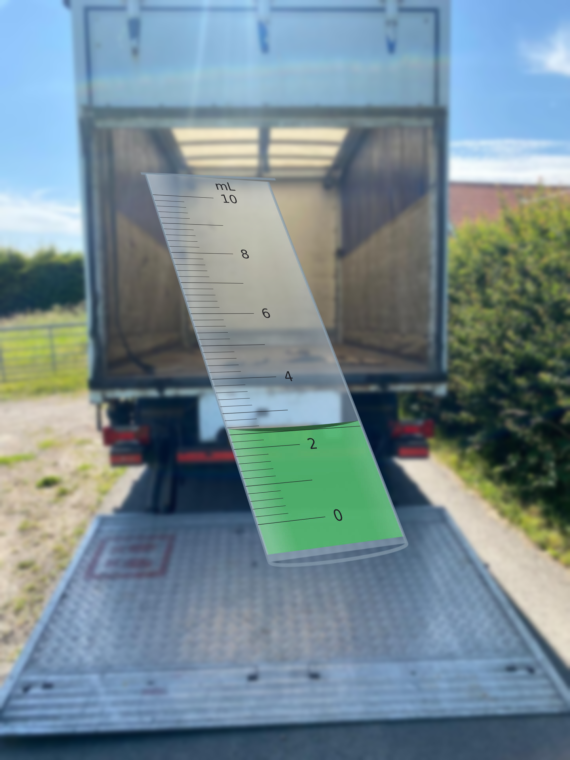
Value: mL 2.4
